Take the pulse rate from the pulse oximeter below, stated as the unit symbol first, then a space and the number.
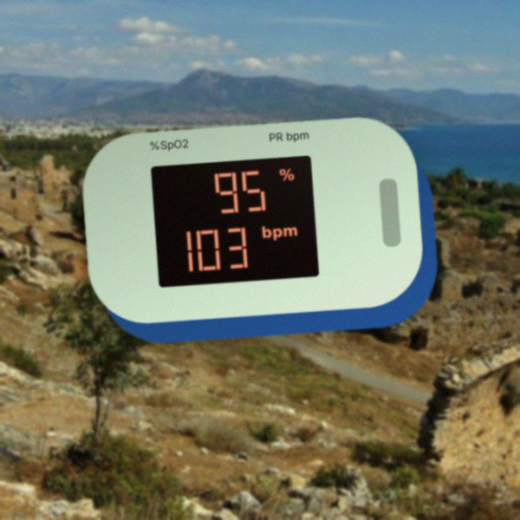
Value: bpm 103
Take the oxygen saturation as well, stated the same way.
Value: % 95
